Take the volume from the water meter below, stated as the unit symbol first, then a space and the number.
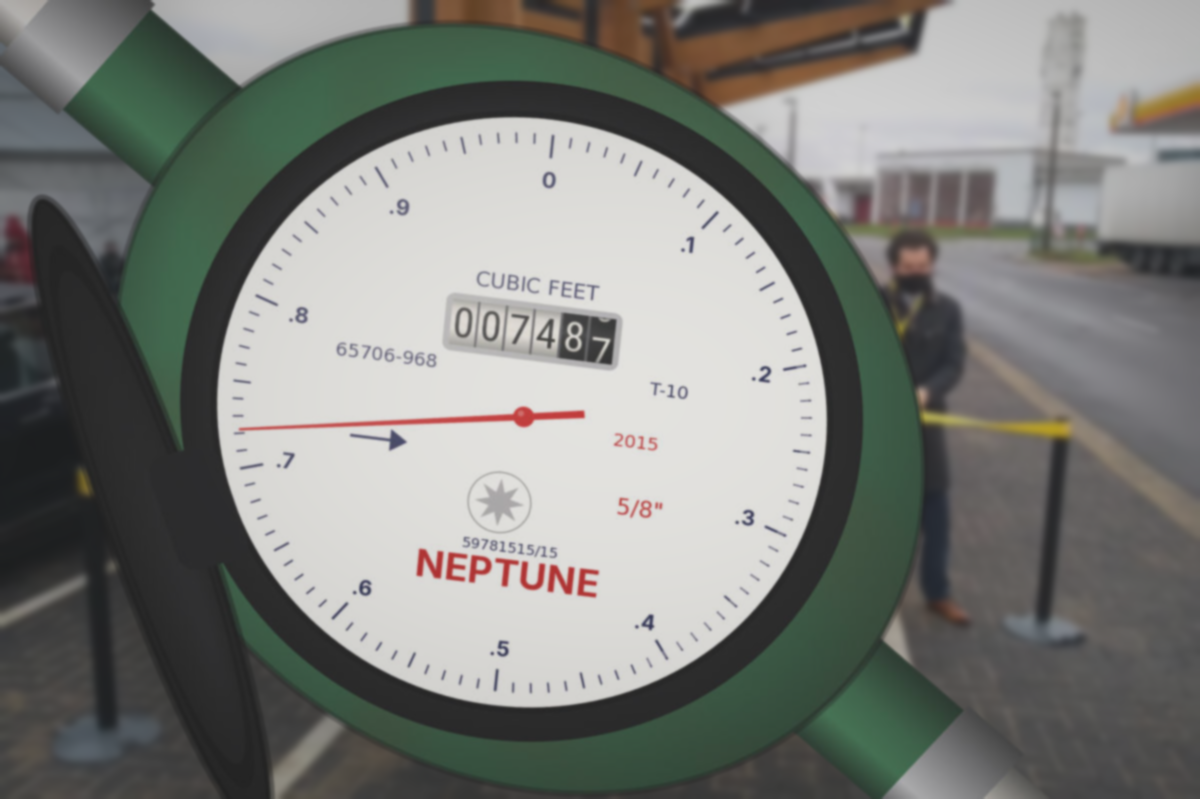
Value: ft³ 7486.72
